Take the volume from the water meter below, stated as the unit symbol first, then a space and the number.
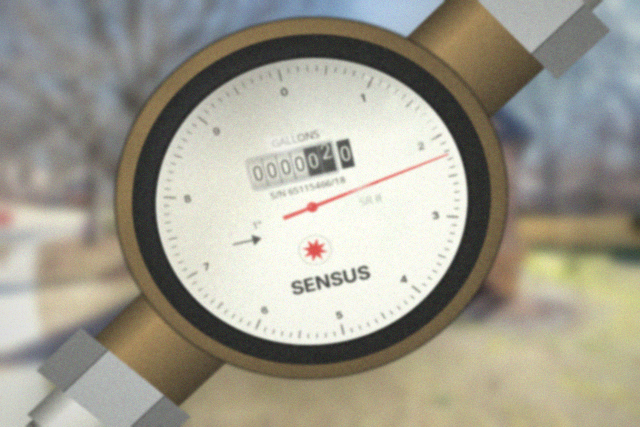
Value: gal 22.2
